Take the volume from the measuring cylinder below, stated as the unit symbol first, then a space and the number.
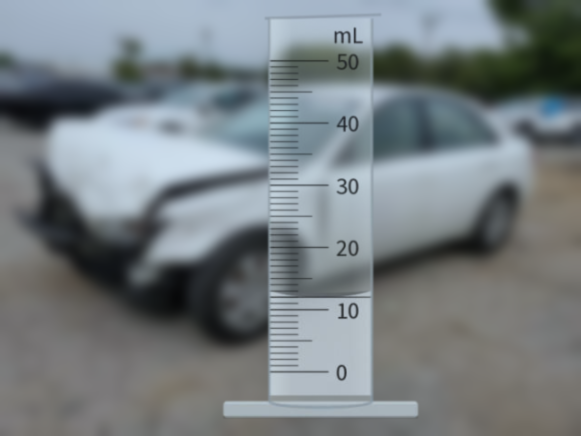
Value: mL 12
